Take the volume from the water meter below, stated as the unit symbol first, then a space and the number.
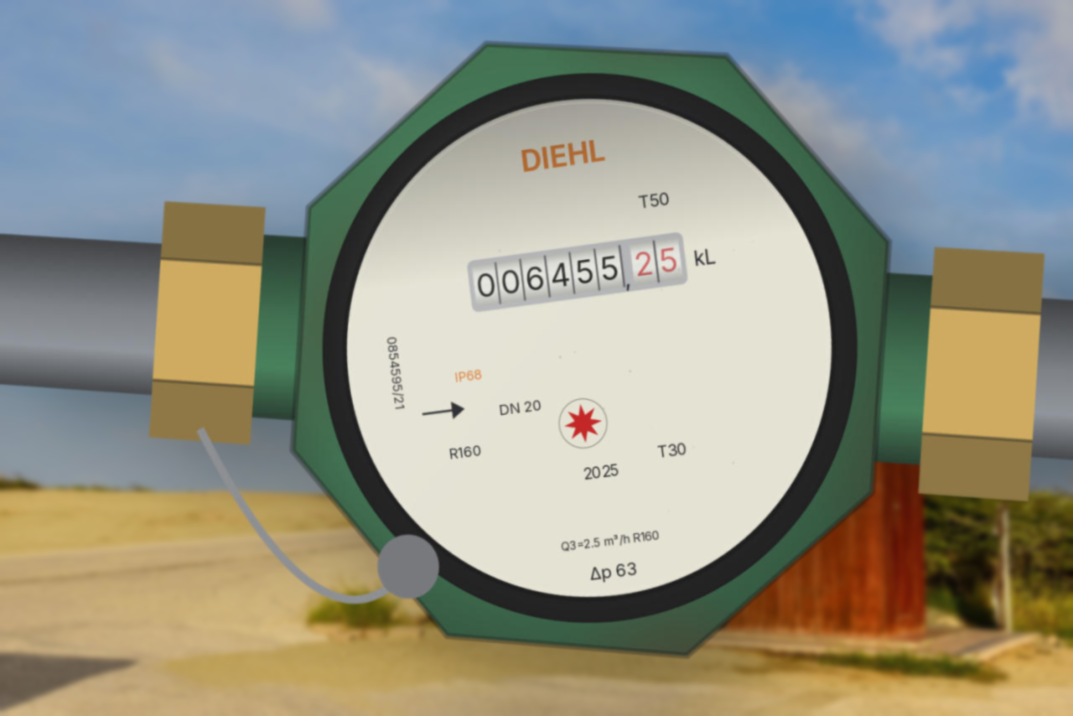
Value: kL 6455.25
